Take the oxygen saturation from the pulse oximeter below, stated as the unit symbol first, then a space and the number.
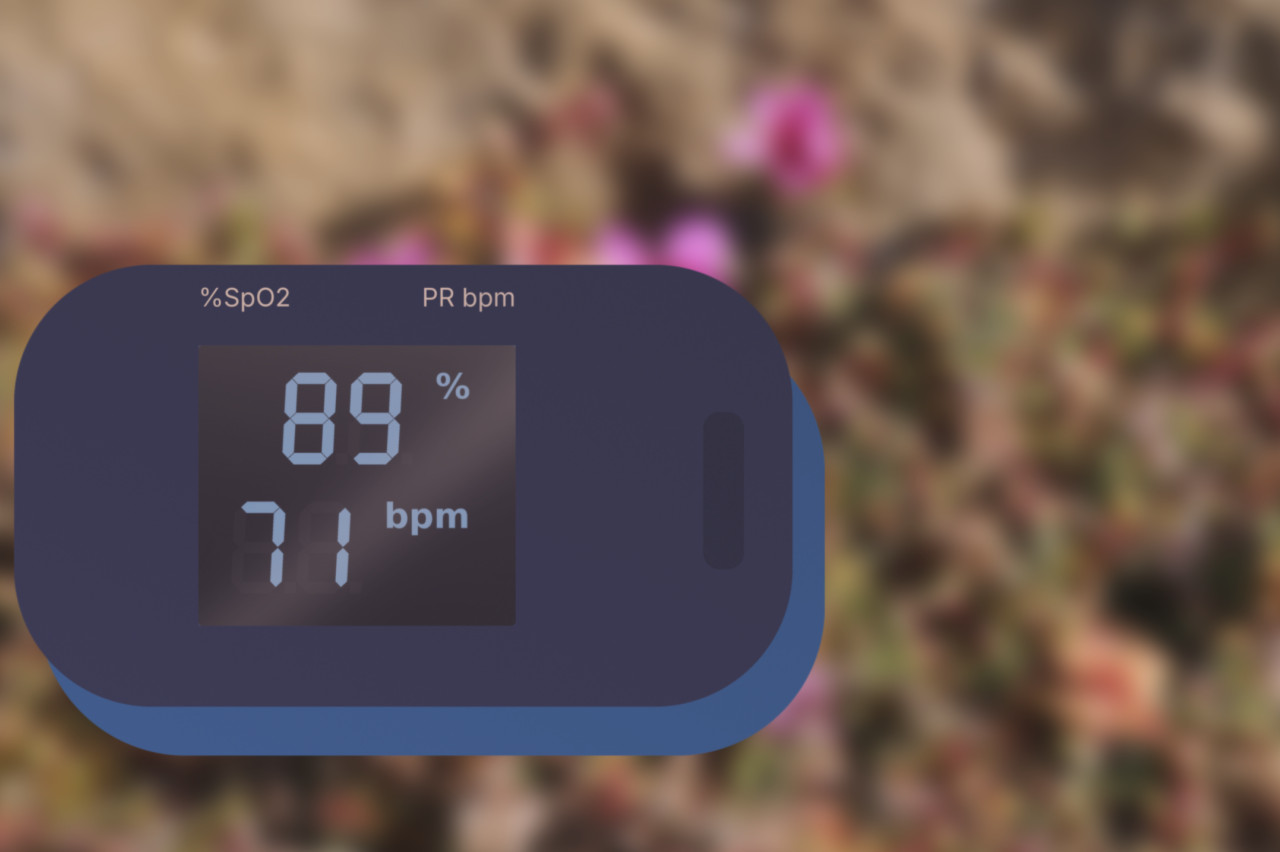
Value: % 89
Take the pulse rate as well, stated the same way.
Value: bpm 71
